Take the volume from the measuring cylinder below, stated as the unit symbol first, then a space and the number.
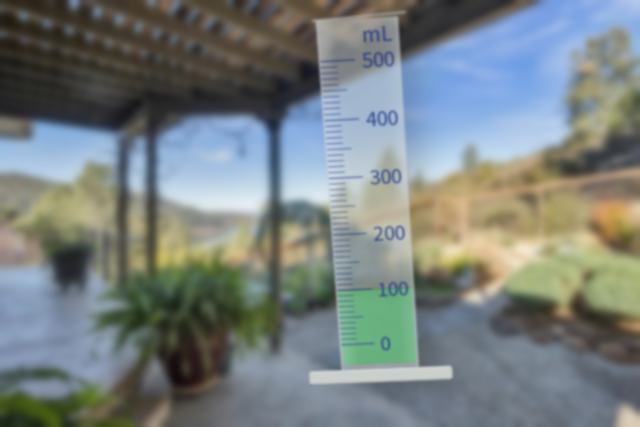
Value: mL 100
